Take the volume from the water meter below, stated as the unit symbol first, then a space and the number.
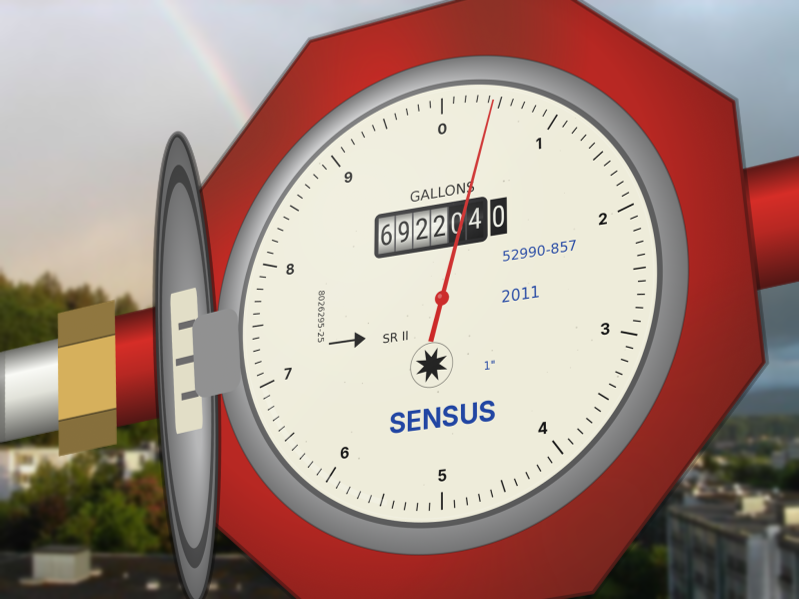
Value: gal 6922040.4
